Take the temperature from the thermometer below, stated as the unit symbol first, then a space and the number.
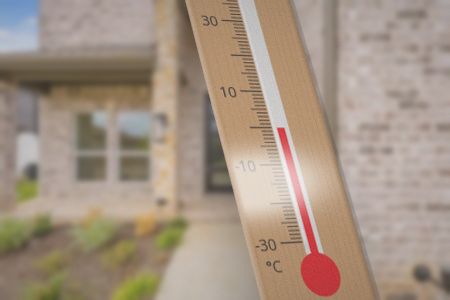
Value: °C 0
